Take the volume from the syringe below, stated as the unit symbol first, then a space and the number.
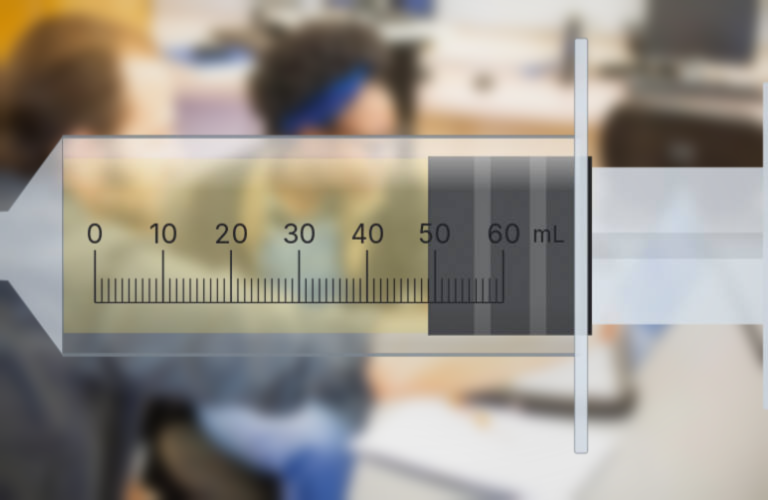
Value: mL 49
